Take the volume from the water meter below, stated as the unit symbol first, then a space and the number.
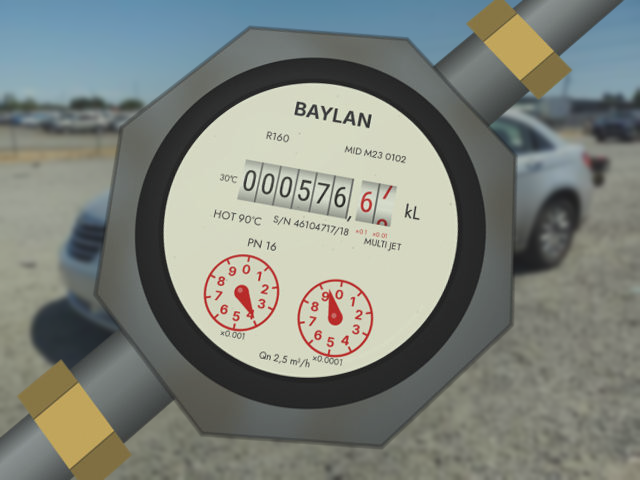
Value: kL 576.6739
